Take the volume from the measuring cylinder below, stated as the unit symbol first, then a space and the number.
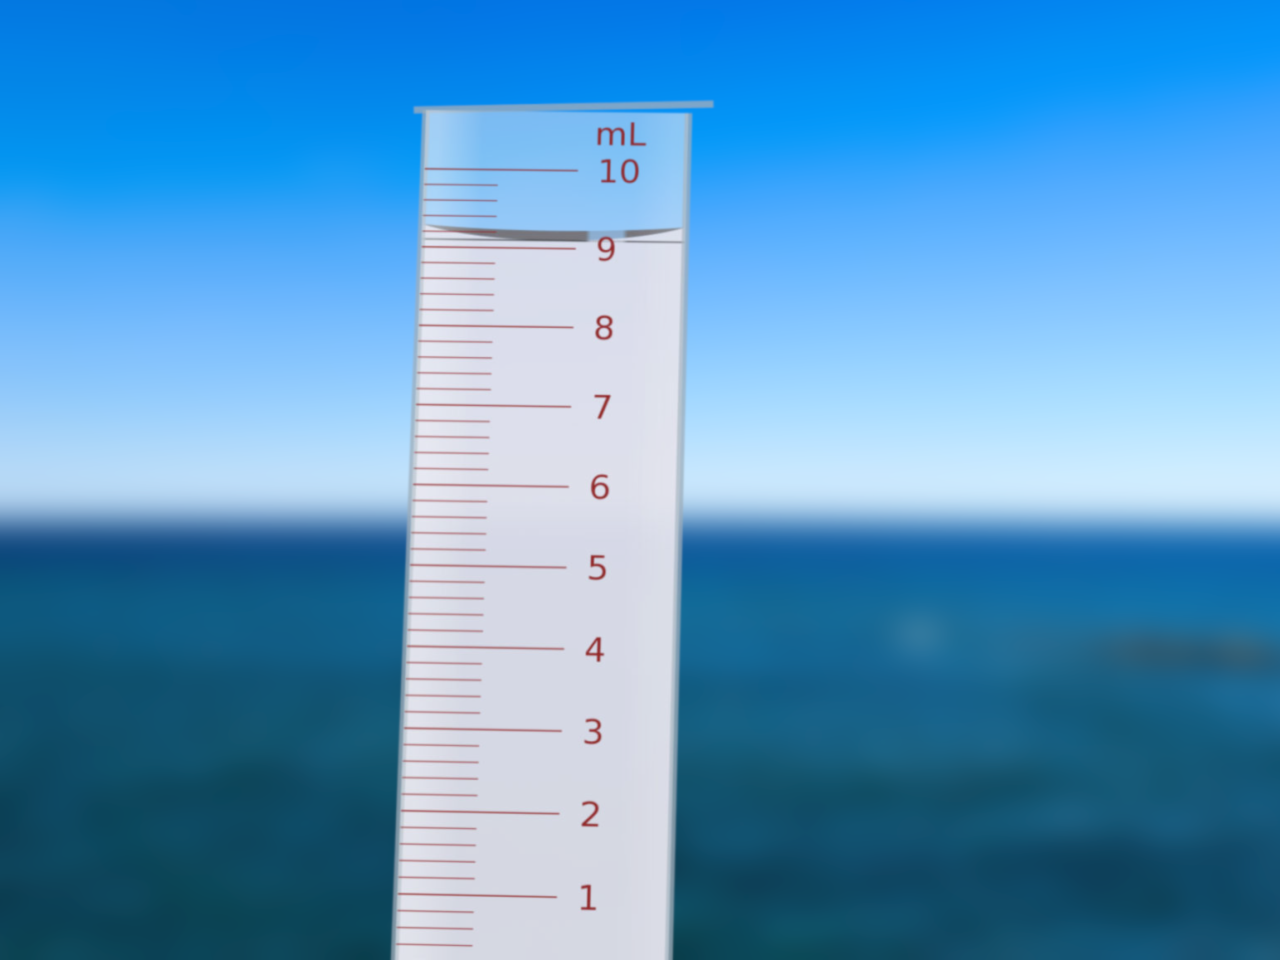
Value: mL 9.1
